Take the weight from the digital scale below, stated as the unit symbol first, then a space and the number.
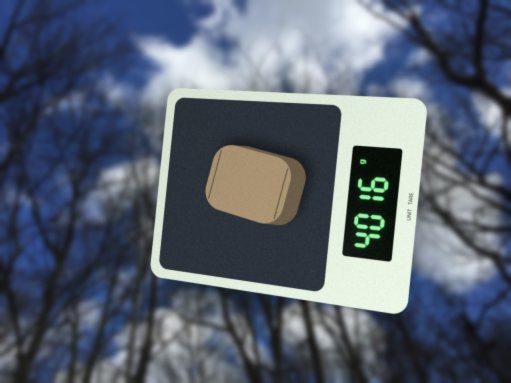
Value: g 4016
